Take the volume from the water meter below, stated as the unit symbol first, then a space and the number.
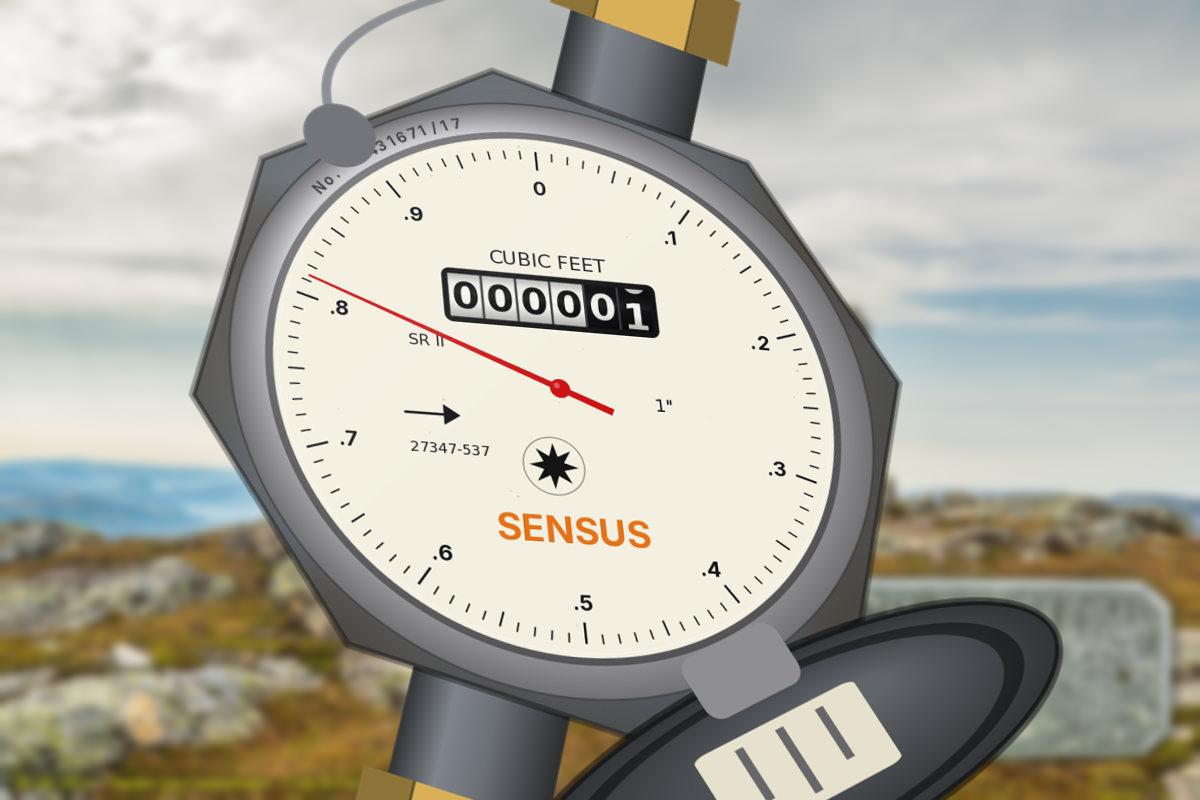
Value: ft³ 0.81
